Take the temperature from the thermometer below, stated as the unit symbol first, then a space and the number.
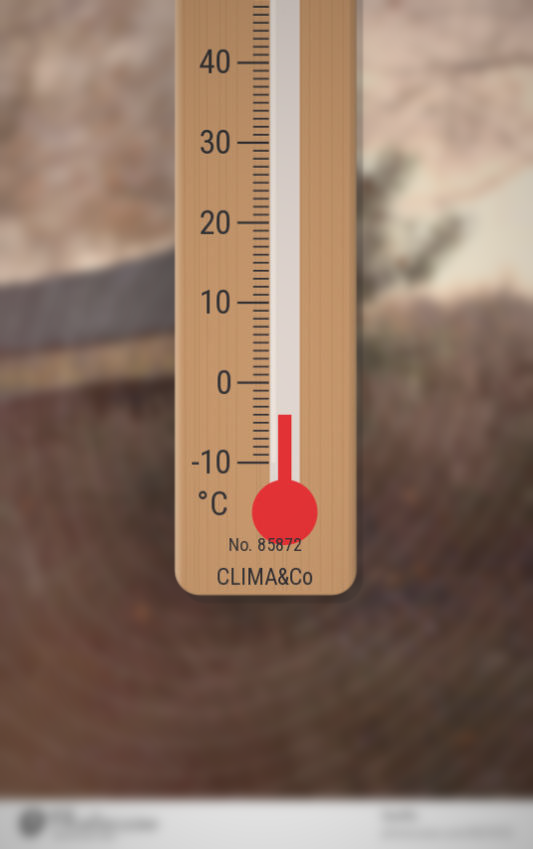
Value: °C -4
